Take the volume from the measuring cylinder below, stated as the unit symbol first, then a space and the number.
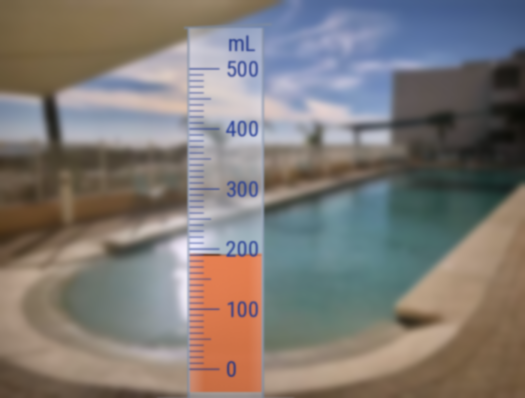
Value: mL 190
